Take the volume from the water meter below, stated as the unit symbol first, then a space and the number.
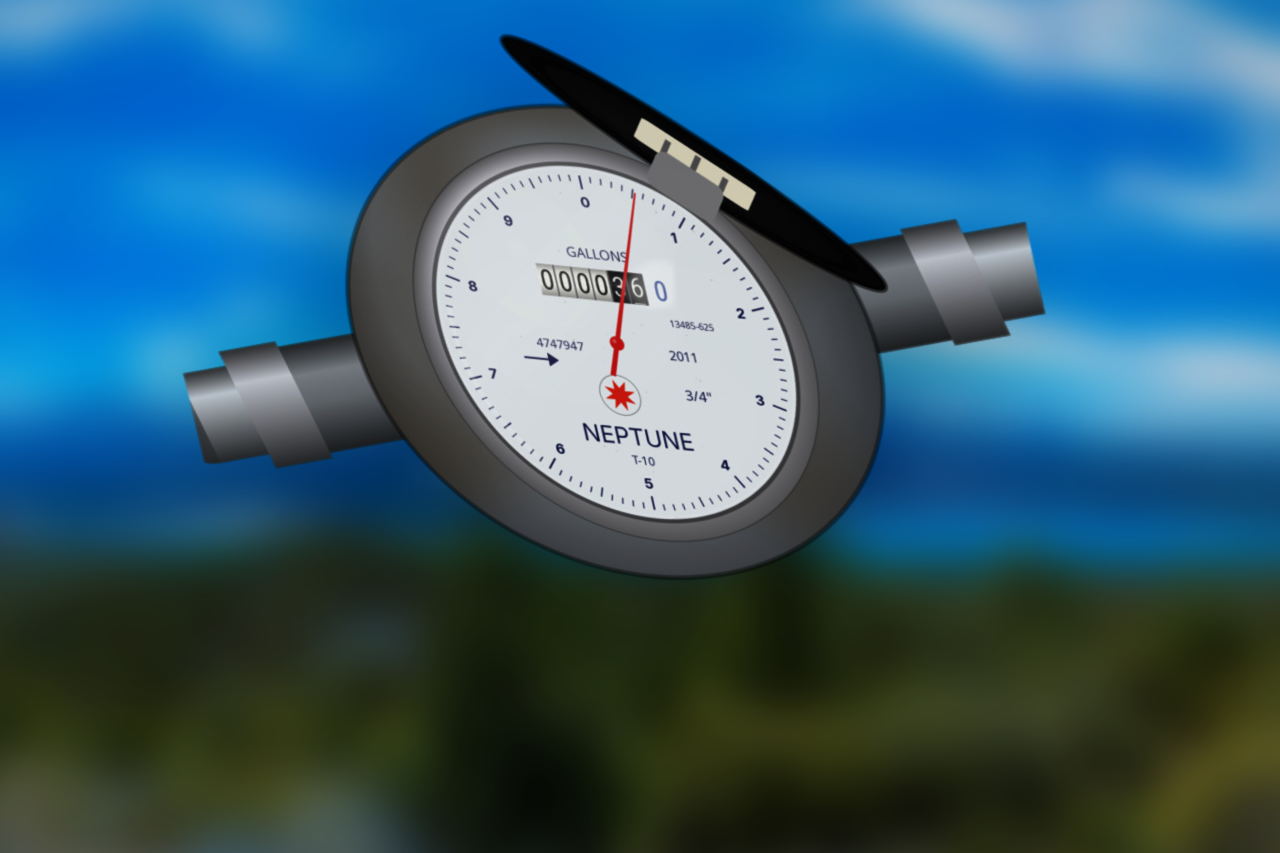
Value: gal 360.5
